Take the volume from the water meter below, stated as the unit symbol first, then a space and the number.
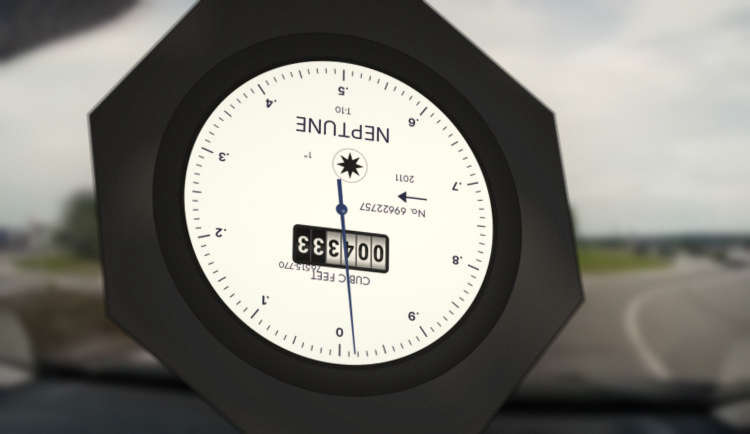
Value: ft³ 4332.98
